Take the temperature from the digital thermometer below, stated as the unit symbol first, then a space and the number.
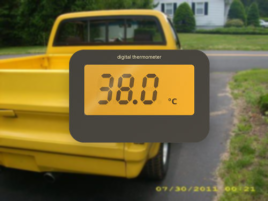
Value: °C 38.0
